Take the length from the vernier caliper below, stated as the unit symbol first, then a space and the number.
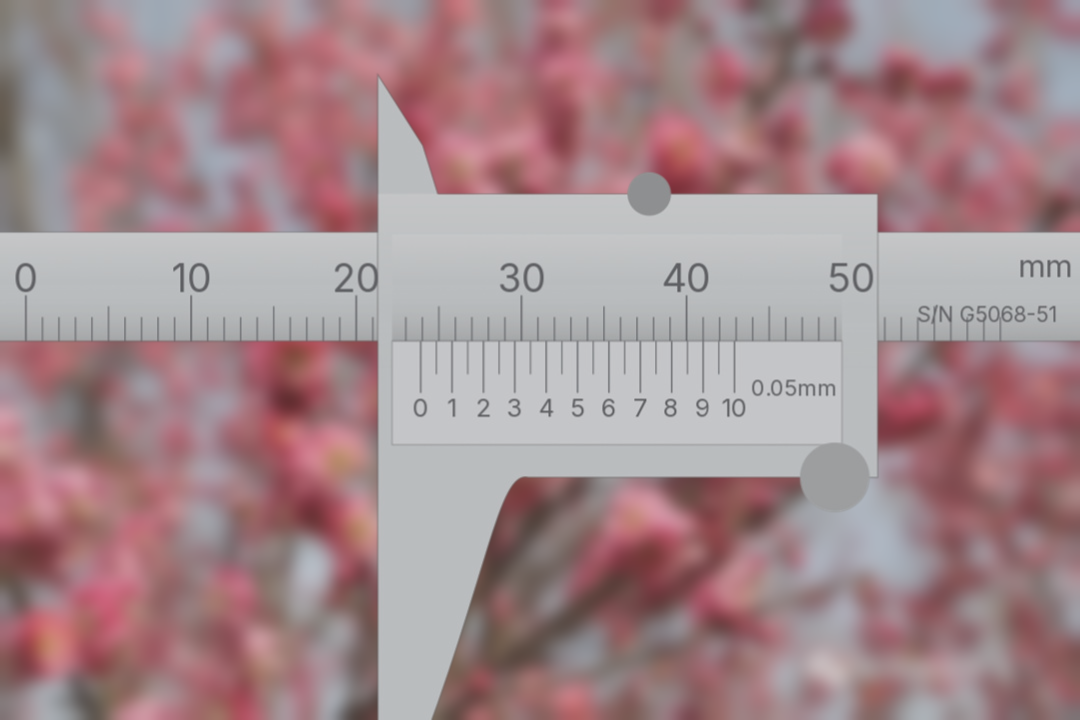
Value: mm 23.9
